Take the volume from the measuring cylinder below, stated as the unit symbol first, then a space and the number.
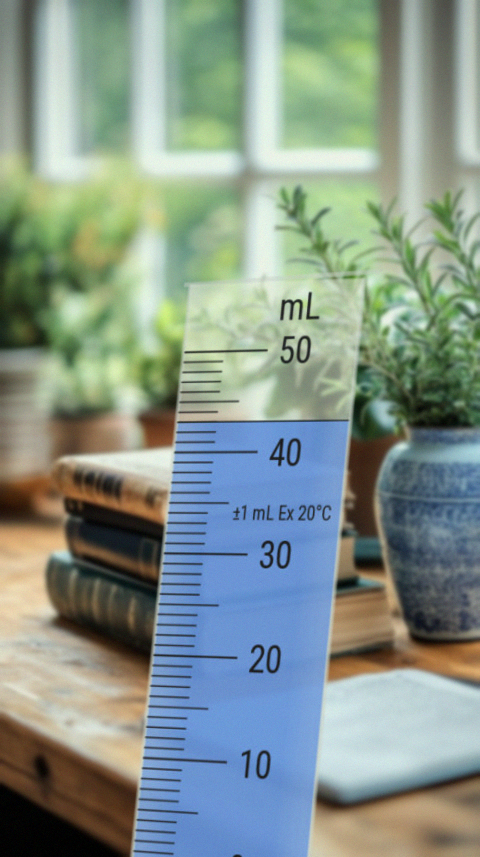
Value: mL 43
